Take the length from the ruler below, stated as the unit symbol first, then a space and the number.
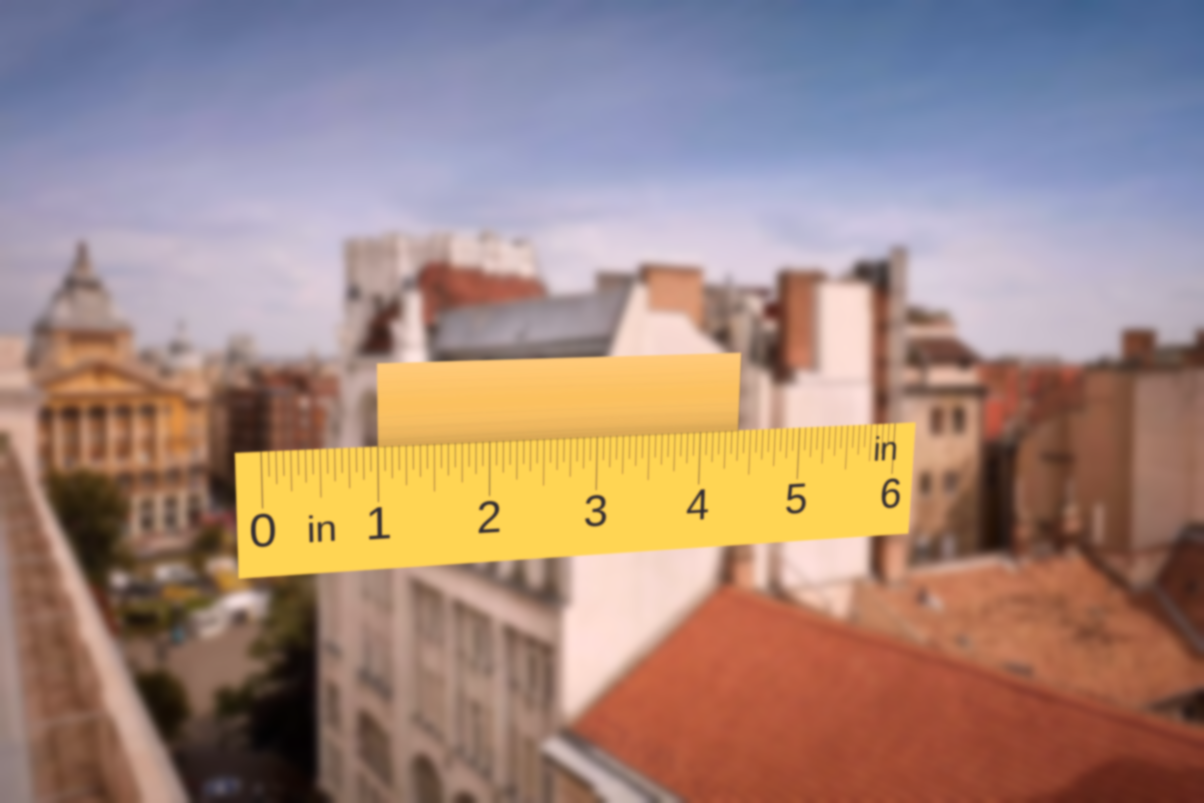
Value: in 3.375
